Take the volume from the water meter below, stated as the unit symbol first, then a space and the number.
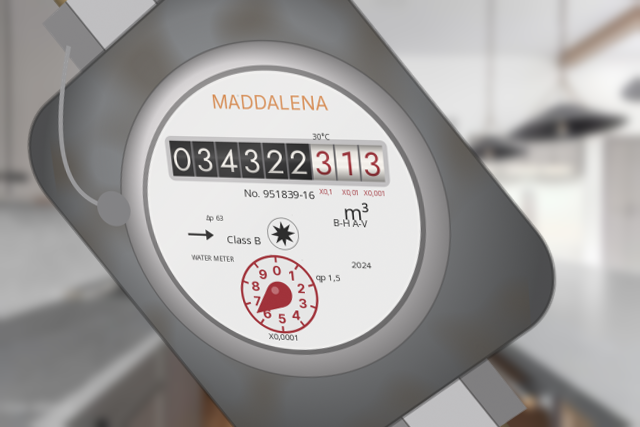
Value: m³ 34322.3136
